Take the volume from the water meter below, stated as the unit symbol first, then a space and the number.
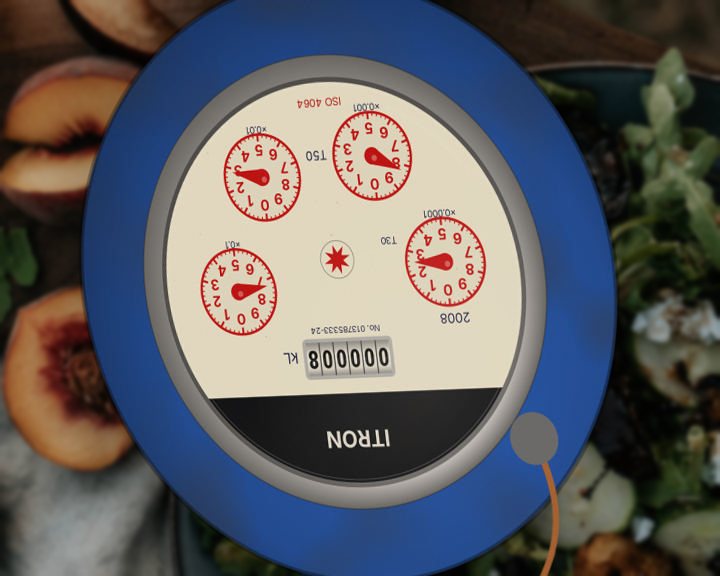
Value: kL 8.7282
